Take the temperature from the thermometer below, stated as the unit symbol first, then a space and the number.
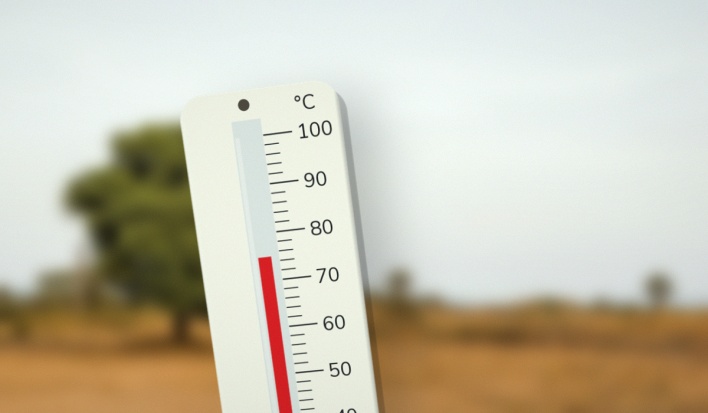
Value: °C 75
